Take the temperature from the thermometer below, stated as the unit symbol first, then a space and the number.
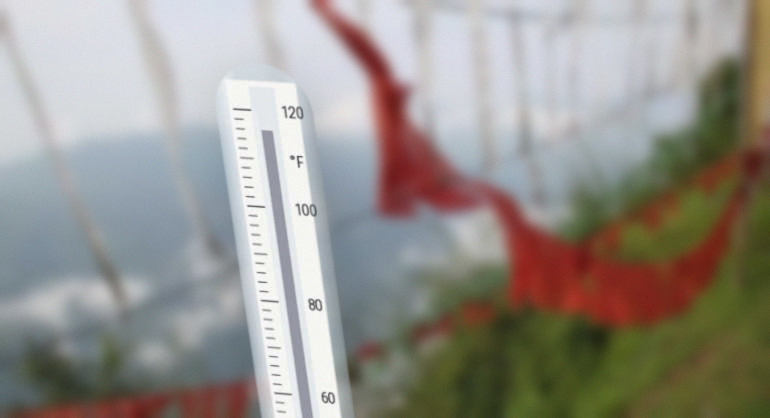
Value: °F 116
